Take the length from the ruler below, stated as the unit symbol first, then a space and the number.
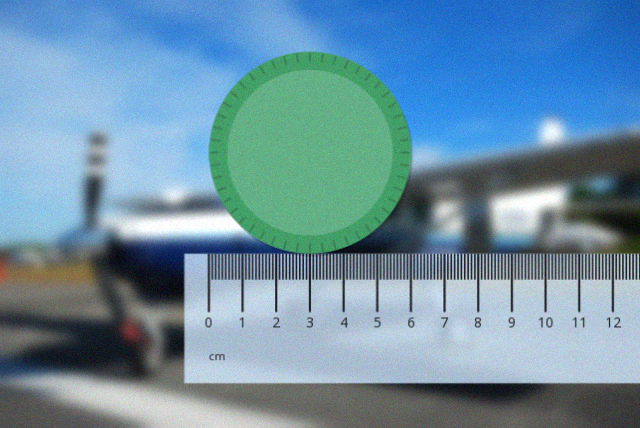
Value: cm 6
